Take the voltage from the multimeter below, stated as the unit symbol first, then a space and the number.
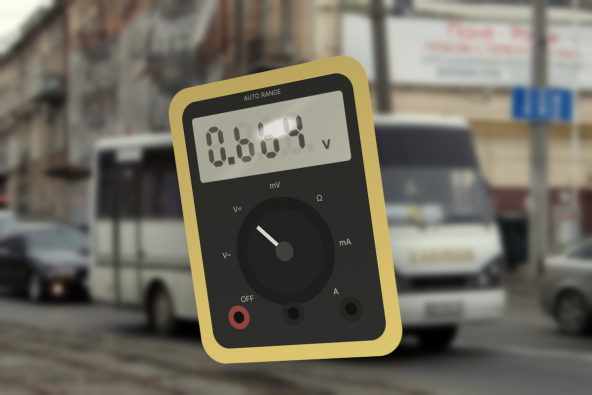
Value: V 0.664
